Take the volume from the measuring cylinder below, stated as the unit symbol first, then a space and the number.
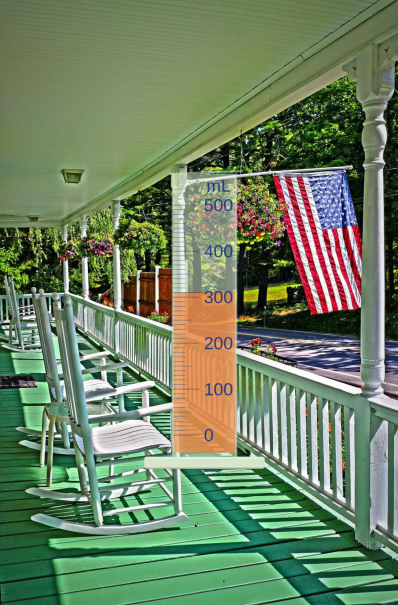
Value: mL 310
